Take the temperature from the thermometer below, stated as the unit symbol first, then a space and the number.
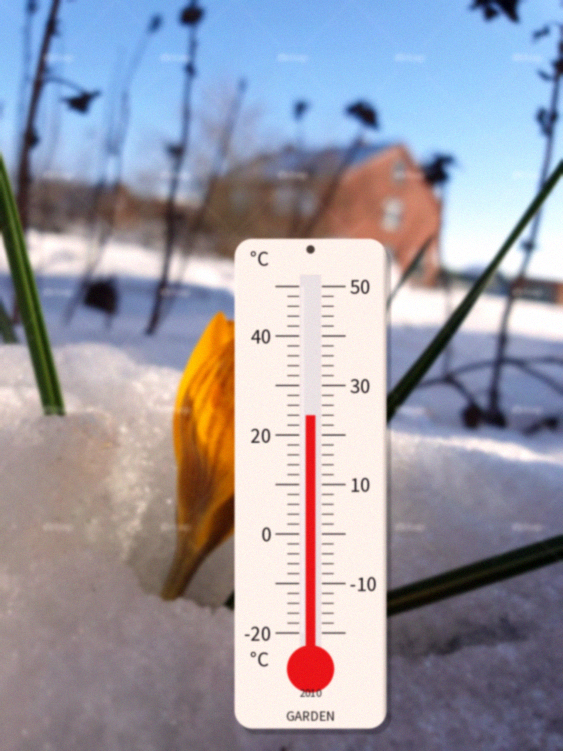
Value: °C 24
